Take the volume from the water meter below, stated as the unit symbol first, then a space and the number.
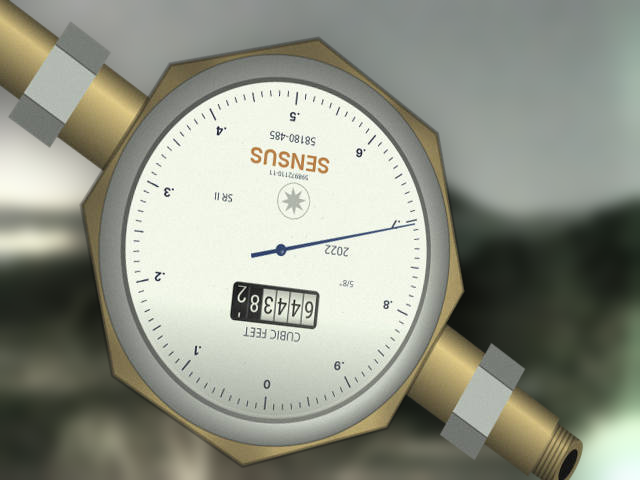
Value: ft³ 644381.70
